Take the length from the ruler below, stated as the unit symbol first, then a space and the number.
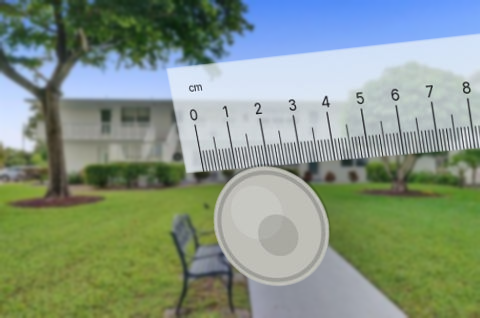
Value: cm 3.5
